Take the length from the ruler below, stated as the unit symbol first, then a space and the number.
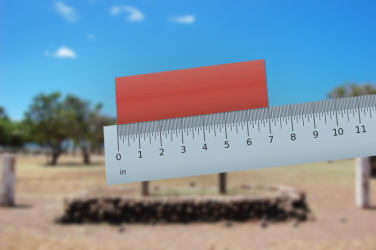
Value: in 7
